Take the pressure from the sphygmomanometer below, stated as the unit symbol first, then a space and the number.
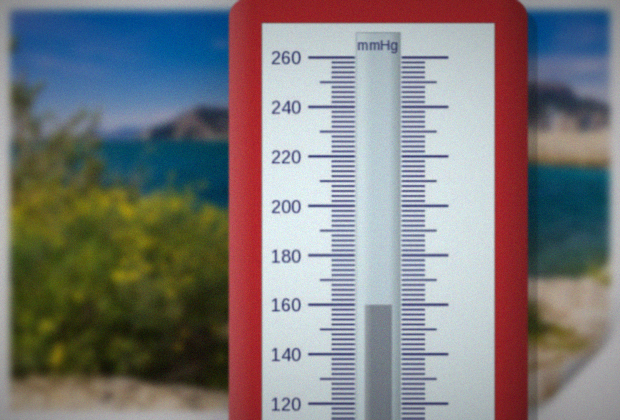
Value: mmHg 160
